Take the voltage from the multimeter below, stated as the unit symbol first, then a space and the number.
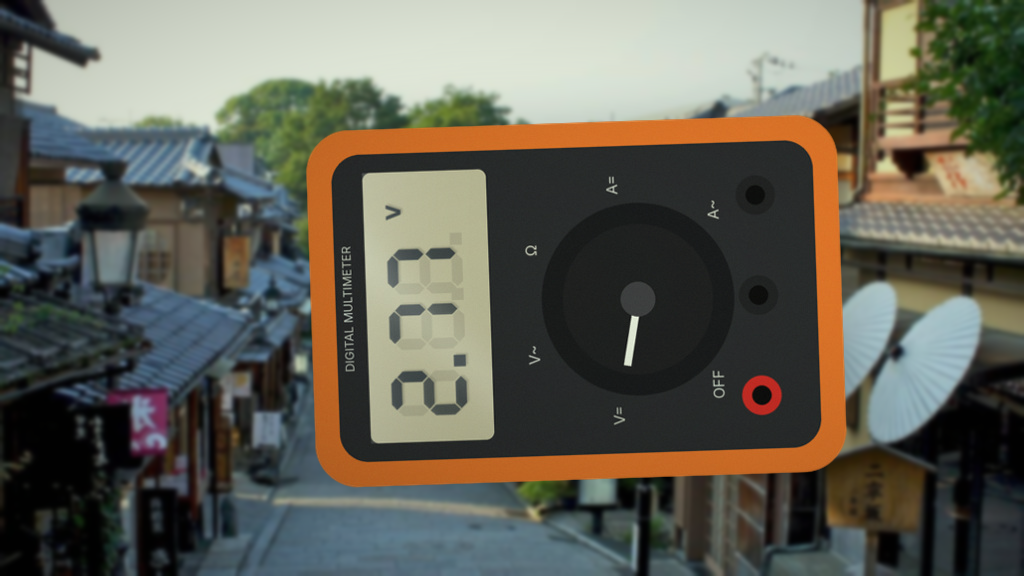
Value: V 2.77
